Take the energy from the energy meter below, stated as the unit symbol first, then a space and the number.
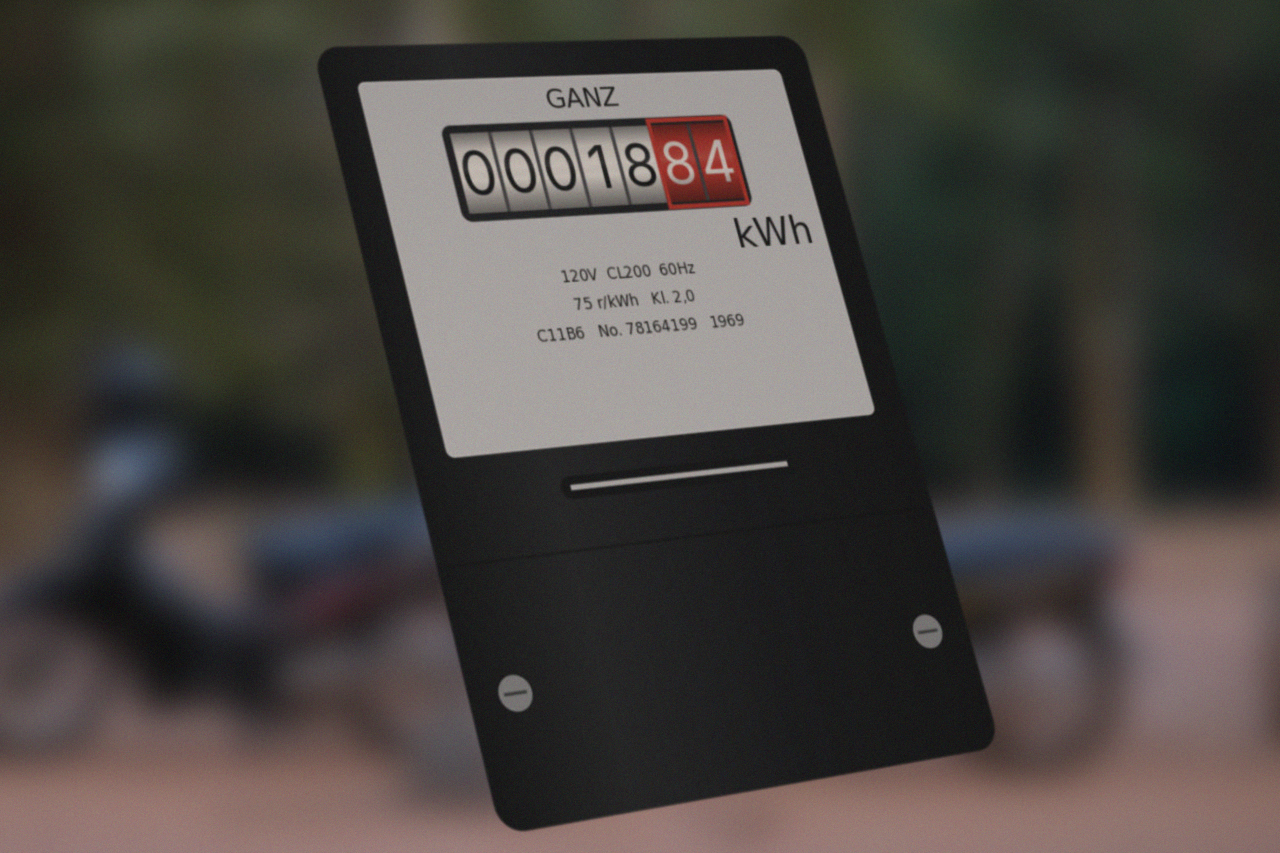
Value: kWh 18.84
